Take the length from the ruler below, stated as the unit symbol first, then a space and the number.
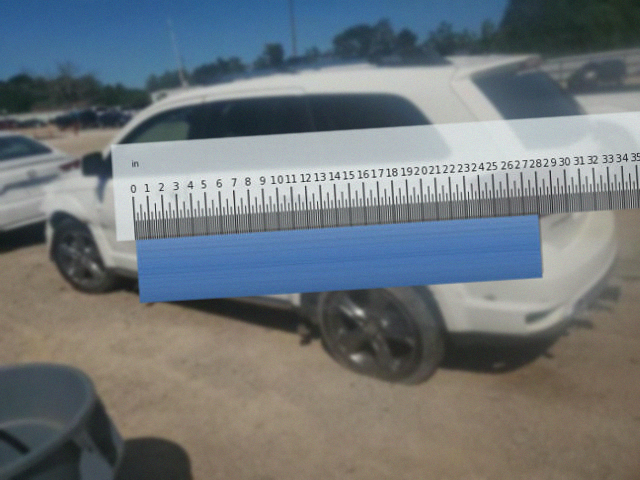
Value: in 28
